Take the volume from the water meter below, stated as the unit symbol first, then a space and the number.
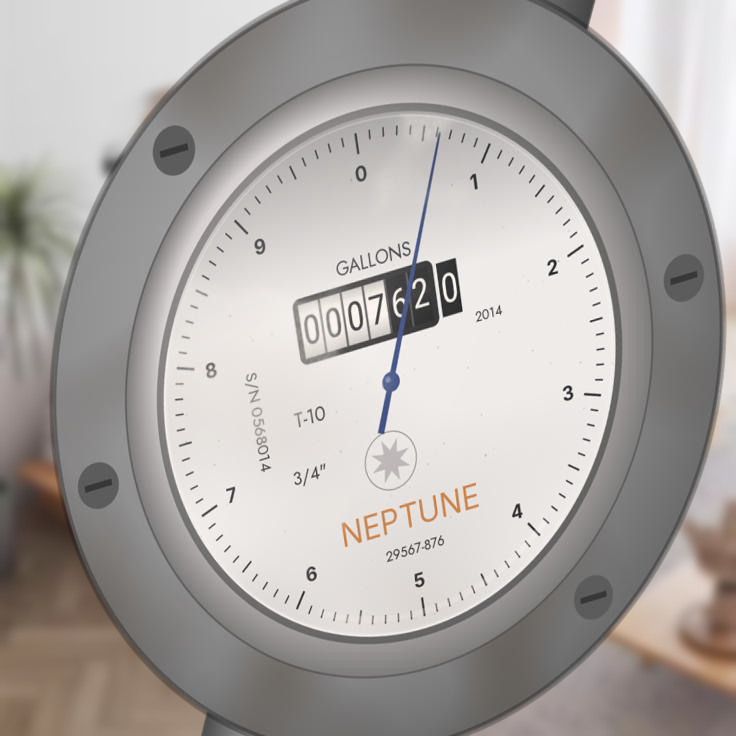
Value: gal 7620.6
